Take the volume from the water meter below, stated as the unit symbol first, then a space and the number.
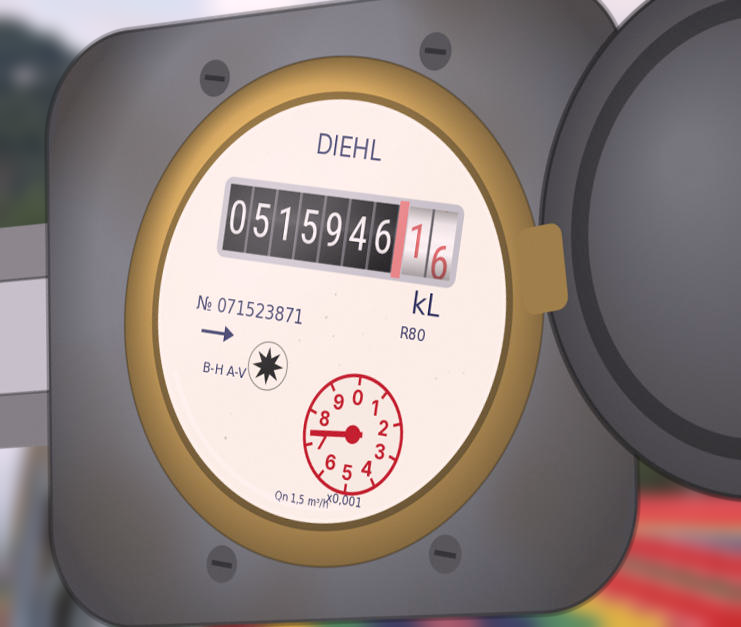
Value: kL 515946.157
